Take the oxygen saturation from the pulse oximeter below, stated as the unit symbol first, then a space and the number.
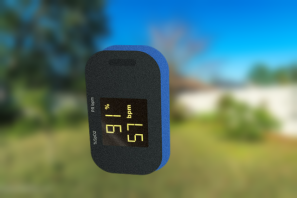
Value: % 91
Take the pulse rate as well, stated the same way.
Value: bpm 57
